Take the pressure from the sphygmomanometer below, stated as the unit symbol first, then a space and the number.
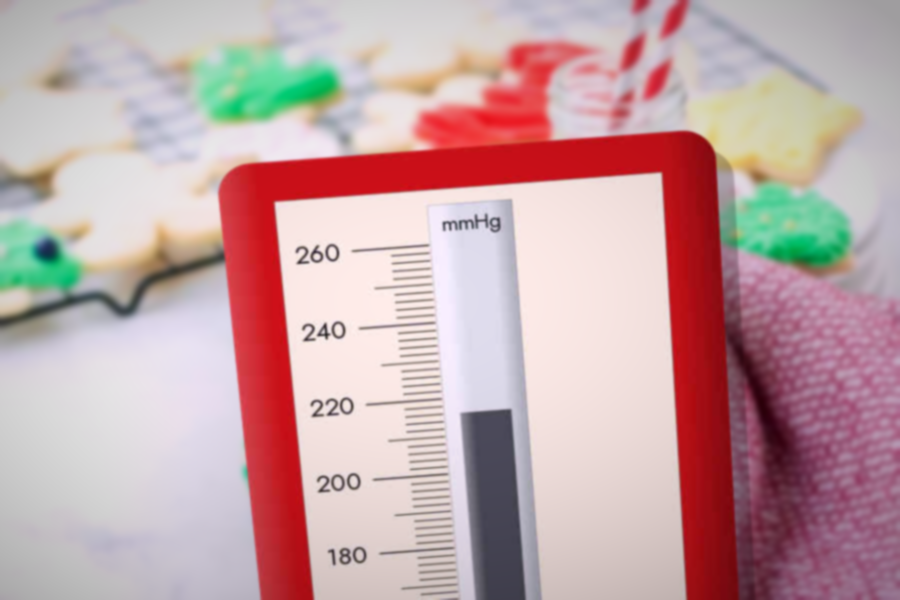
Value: mmHg 216
